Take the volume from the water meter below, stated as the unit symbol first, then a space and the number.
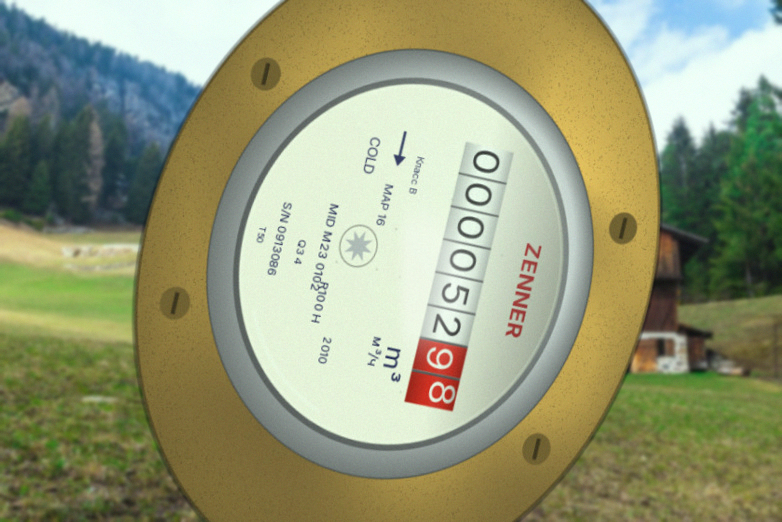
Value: m³ 52.98
